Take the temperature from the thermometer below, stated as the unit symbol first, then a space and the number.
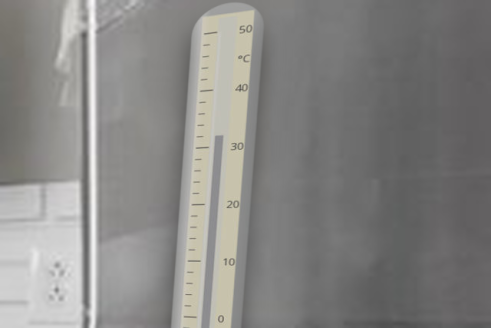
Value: °C 32
